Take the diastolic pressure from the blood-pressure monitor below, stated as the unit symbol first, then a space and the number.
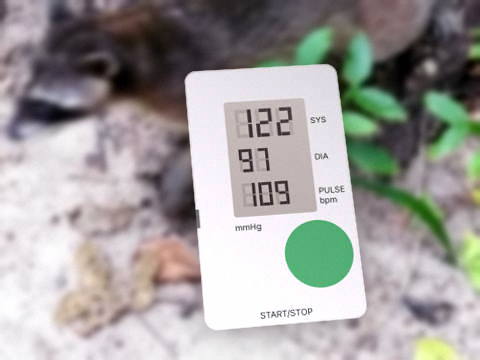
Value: mmHg 97
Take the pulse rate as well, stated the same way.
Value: bpm 109
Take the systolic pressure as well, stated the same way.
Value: mmHg 122
